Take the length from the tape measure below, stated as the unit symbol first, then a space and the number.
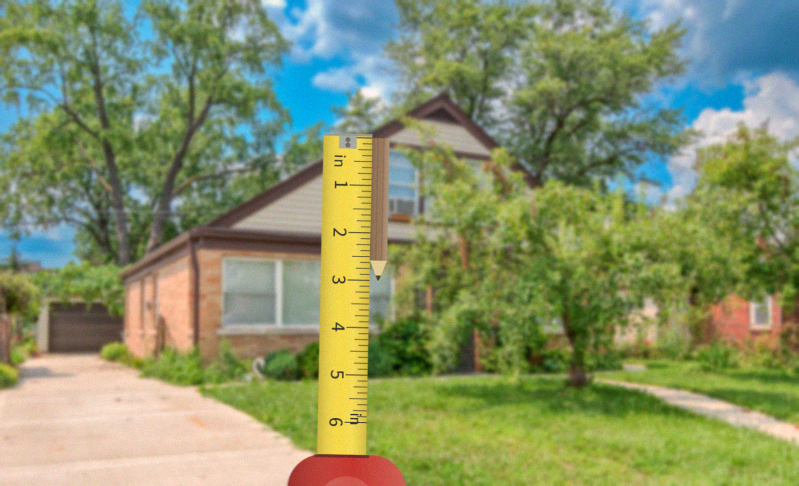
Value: in 3
